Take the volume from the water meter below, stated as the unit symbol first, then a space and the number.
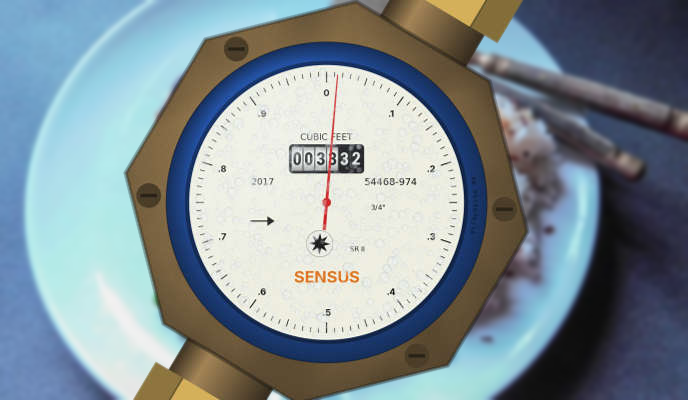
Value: ft³ 3332.01
